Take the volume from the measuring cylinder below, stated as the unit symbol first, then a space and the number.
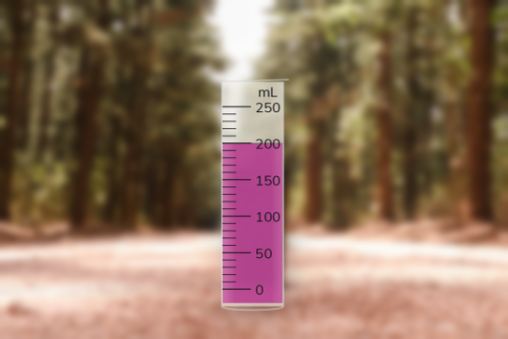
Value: mL 200
